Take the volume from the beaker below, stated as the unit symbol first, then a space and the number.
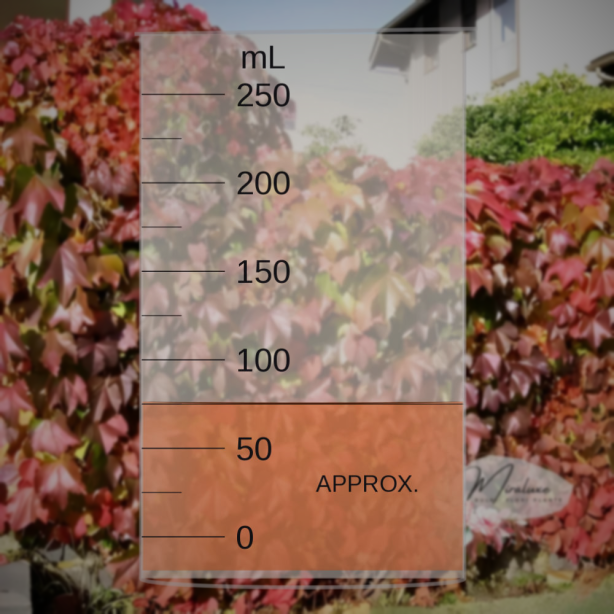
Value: mL 75
